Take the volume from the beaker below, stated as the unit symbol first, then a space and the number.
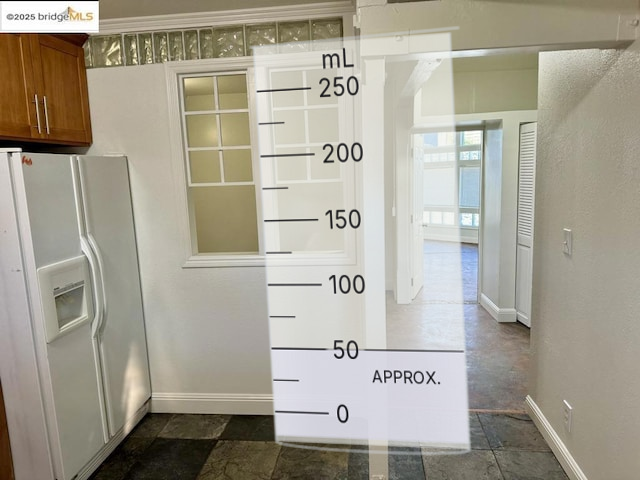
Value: mL 50
